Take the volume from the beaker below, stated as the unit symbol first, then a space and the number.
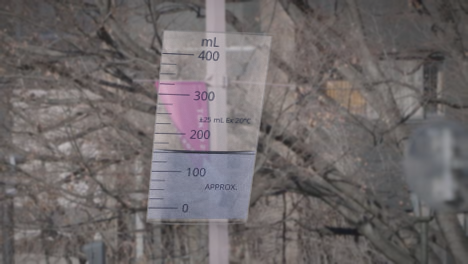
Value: mL 150
